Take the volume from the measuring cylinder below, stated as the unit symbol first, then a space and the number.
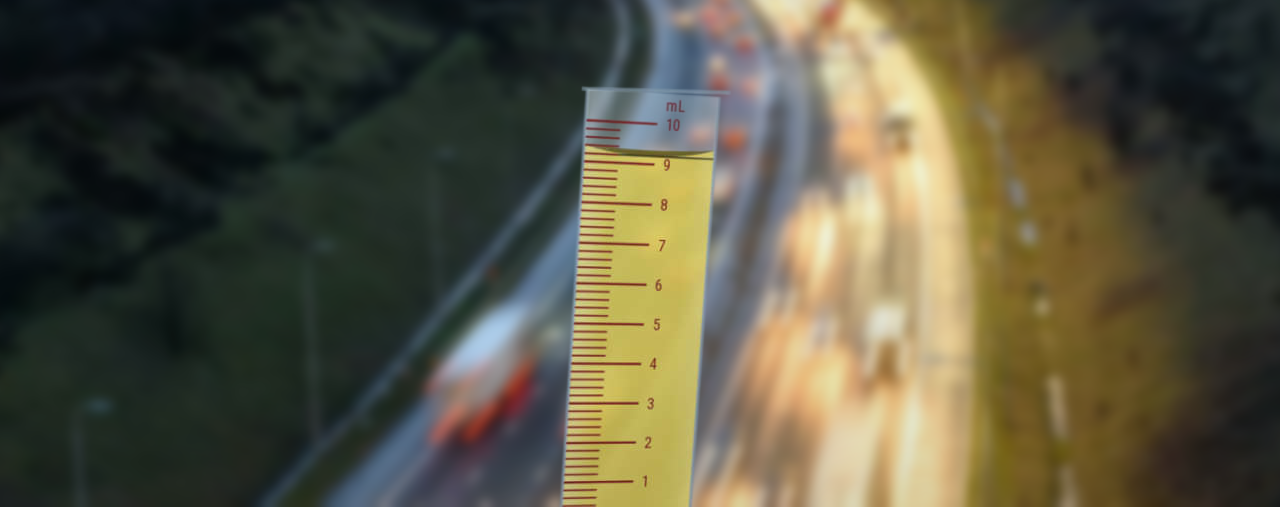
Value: mL 9.2
